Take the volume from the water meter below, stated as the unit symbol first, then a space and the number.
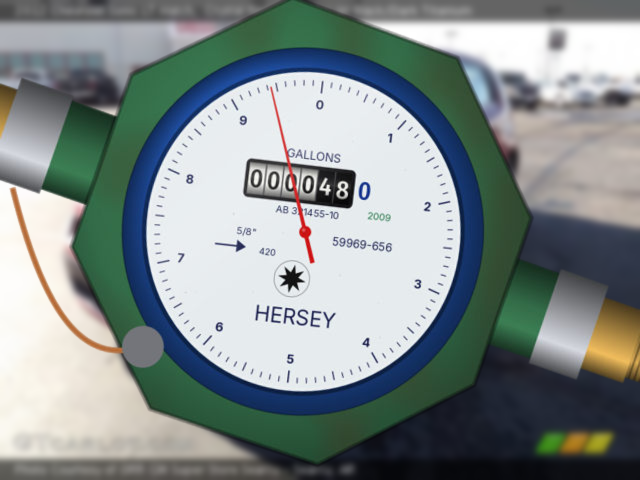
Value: gal 479.4
